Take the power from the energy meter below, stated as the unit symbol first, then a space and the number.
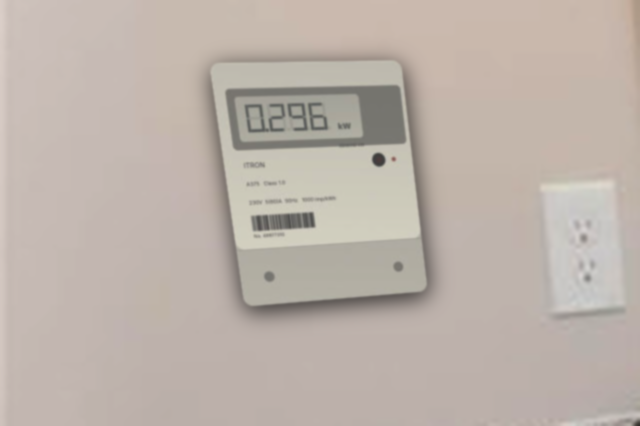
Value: kW 0.296
